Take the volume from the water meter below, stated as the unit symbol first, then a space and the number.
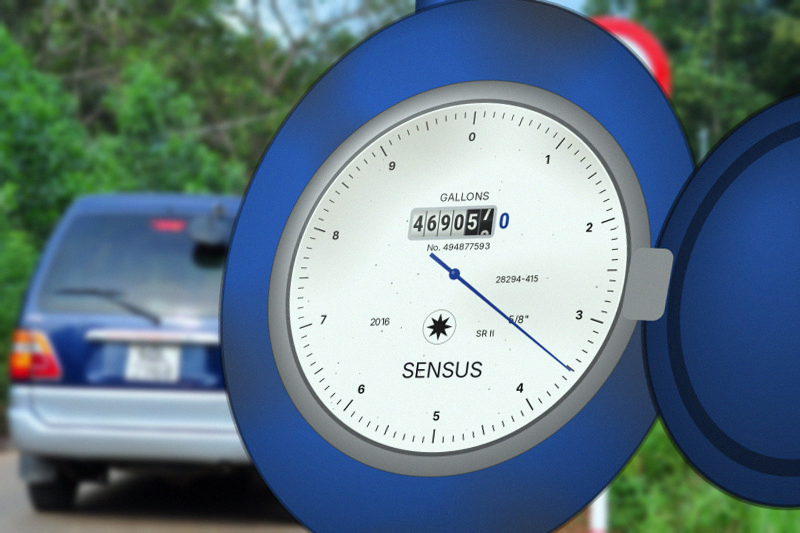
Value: gal 4690573.5
